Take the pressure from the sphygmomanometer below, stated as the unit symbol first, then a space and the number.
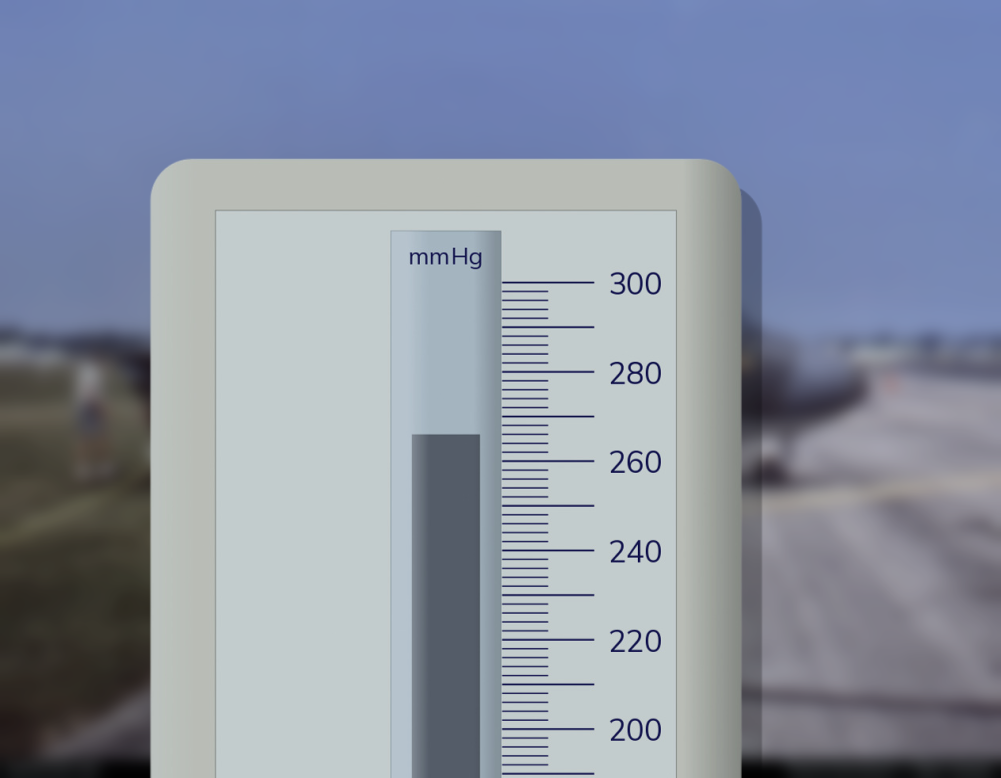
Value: mmHg 266
